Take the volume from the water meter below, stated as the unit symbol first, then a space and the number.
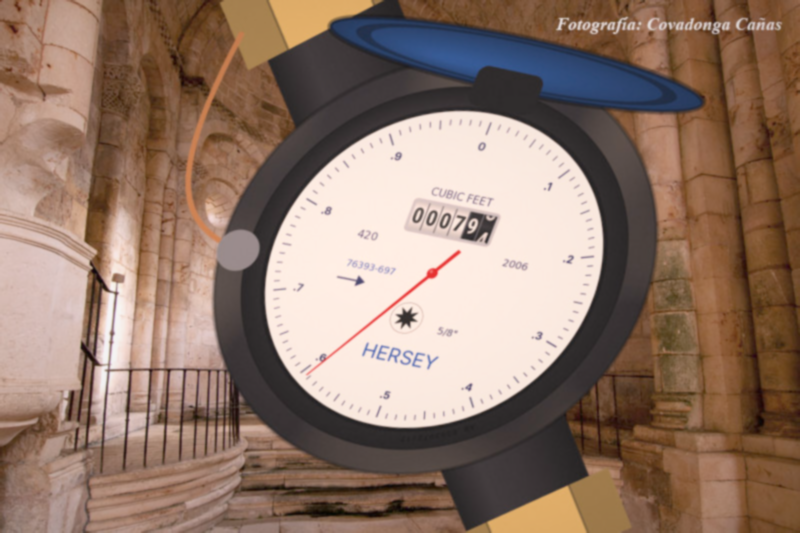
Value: ft³ 793.59
